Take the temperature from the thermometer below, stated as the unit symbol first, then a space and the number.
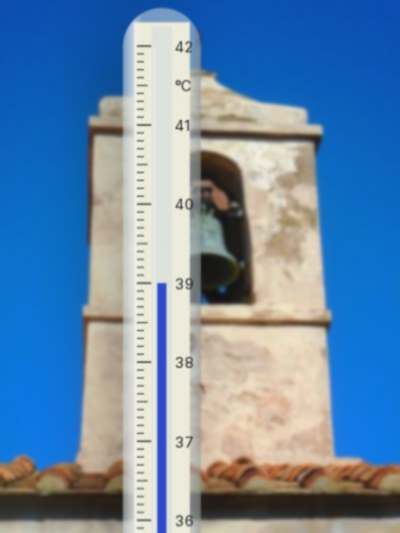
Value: °C 39
